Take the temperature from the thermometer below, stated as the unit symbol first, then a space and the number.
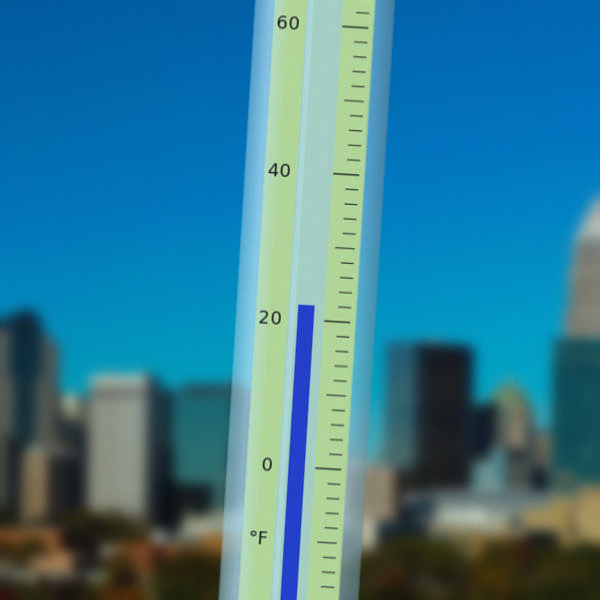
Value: °F 22
